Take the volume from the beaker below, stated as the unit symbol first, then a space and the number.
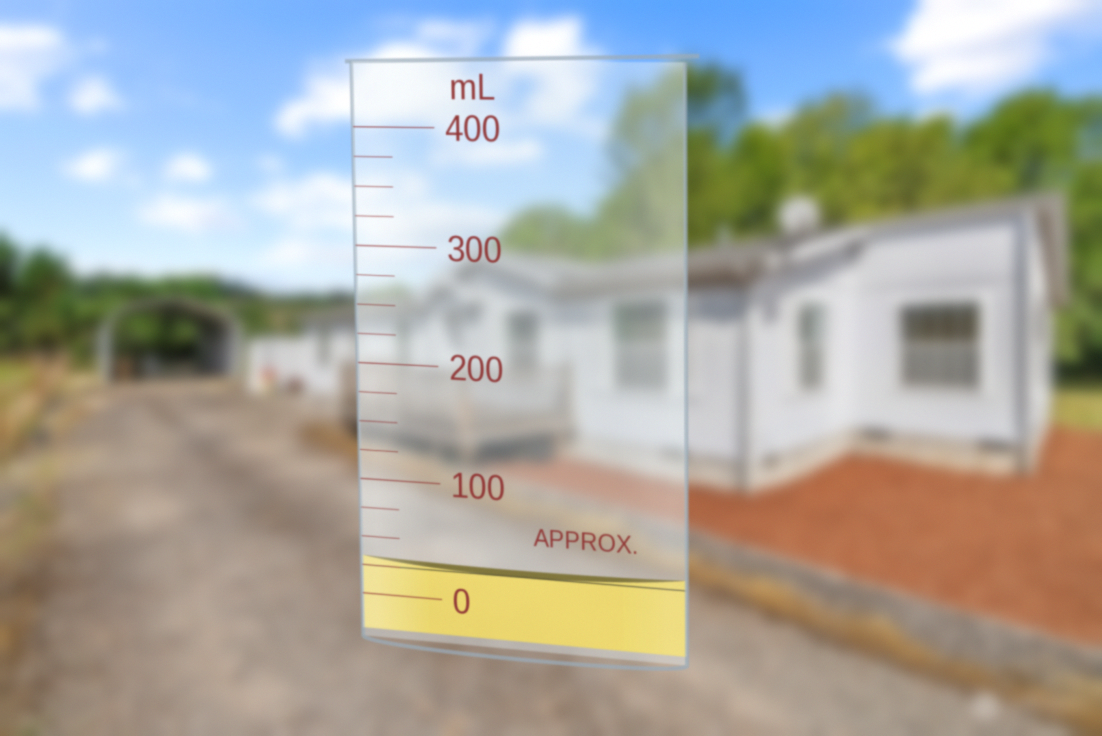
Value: mL 25
